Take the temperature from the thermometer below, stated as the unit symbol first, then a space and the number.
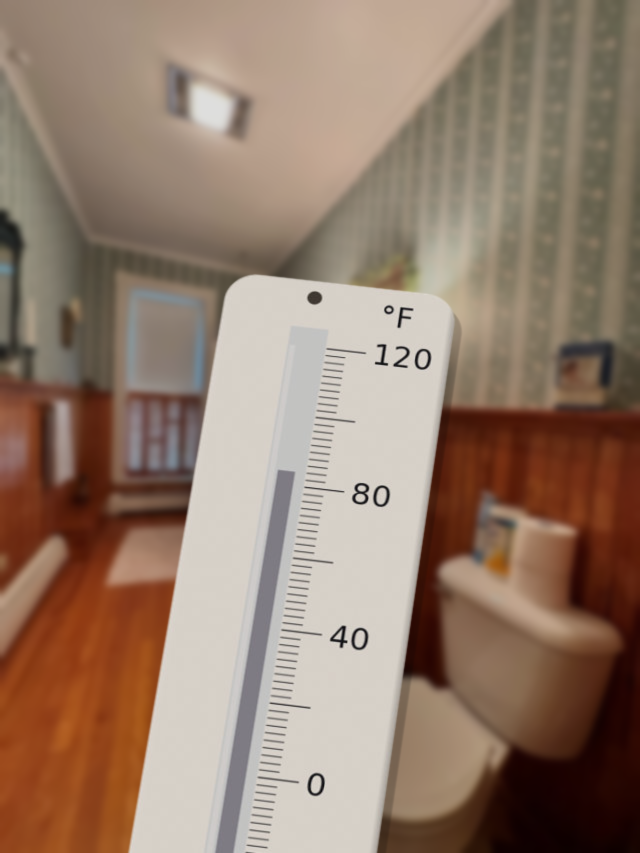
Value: °F 84
